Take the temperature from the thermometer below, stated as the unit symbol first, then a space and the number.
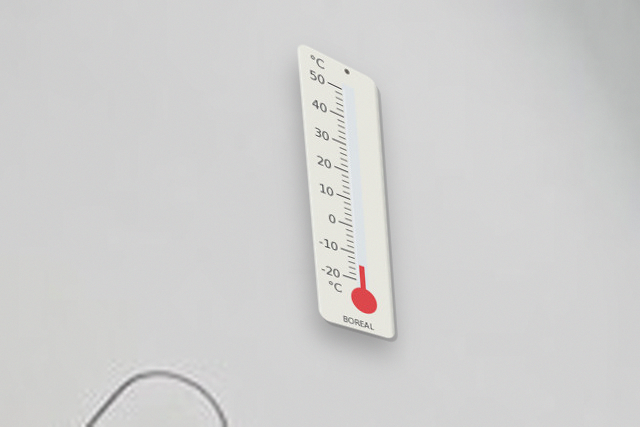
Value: °C -14
